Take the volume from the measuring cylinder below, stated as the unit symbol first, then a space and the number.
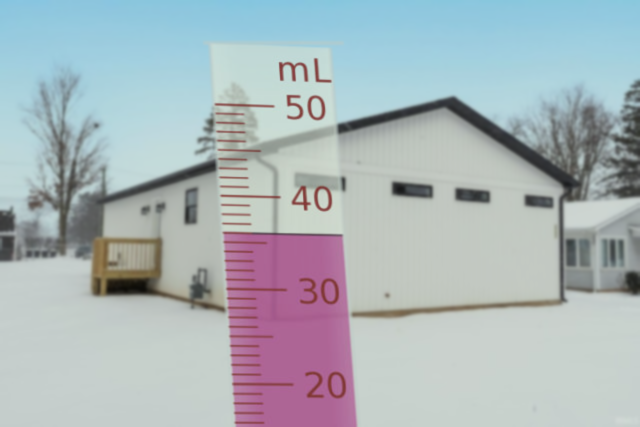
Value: mL 36
